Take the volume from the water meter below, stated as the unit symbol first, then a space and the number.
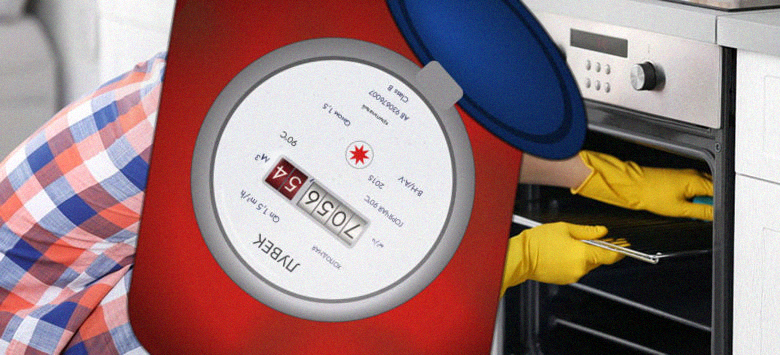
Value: m³ 7056.54
